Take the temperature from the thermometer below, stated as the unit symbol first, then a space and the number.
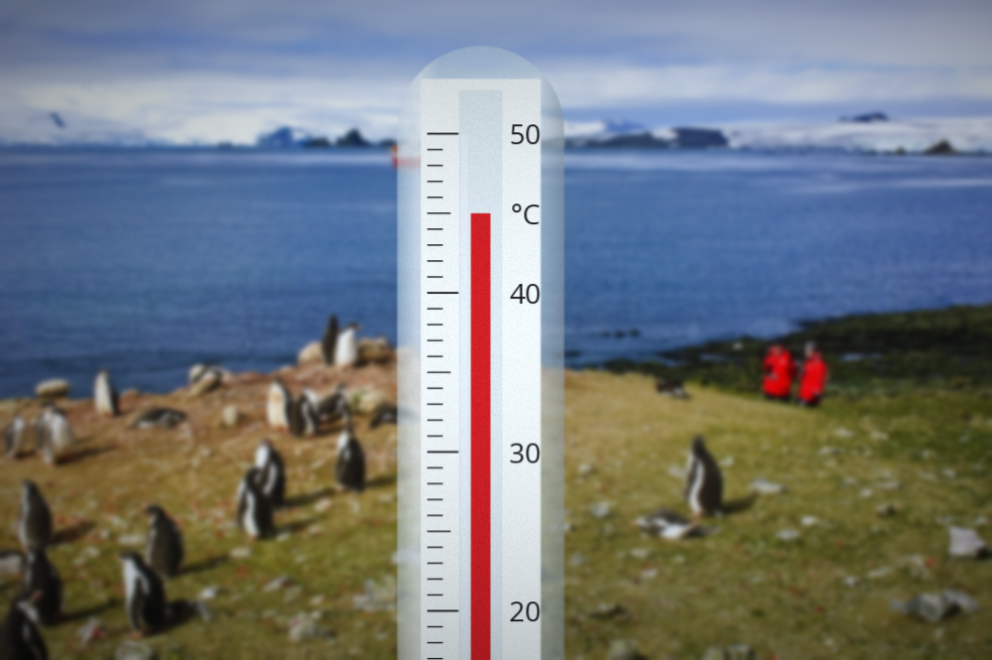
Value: °C 45
